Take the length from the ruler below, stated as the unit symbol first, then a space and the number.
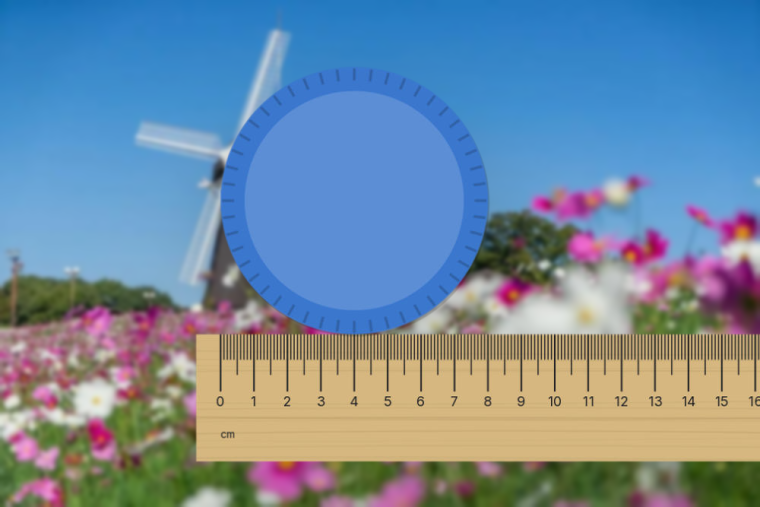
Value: cm 8
